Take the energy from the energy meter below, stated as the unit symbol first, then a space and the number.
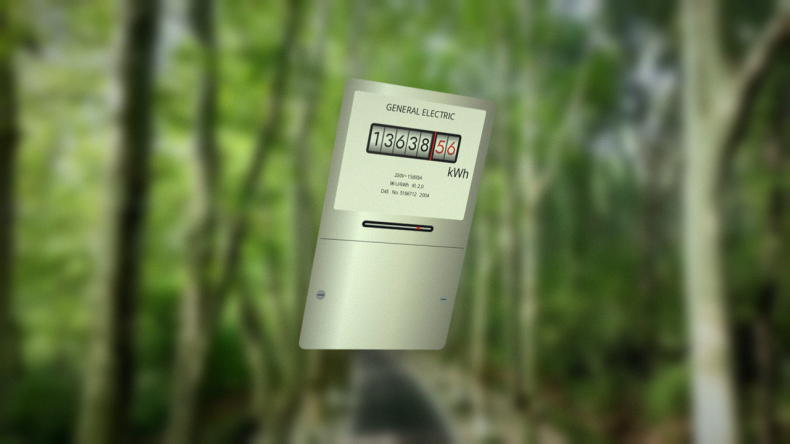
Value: kWh 13638.56
